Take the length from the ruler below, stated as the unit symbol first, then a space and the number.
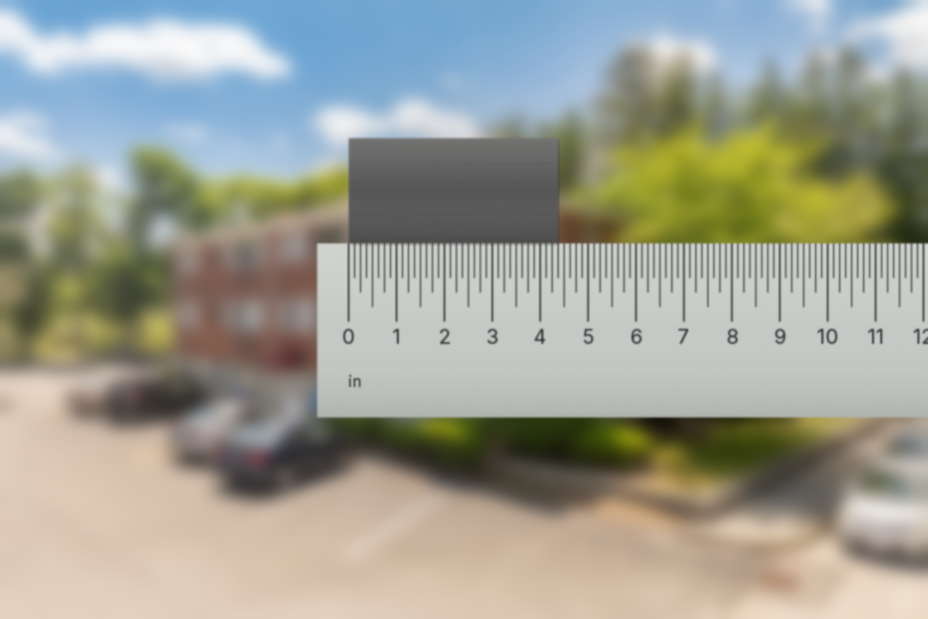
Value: in 4.375
